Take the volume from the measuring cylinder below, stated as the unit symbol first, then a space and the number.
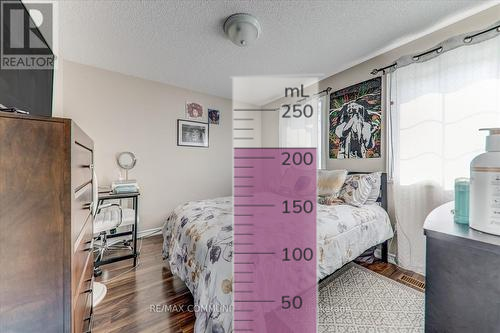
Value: mL 210
